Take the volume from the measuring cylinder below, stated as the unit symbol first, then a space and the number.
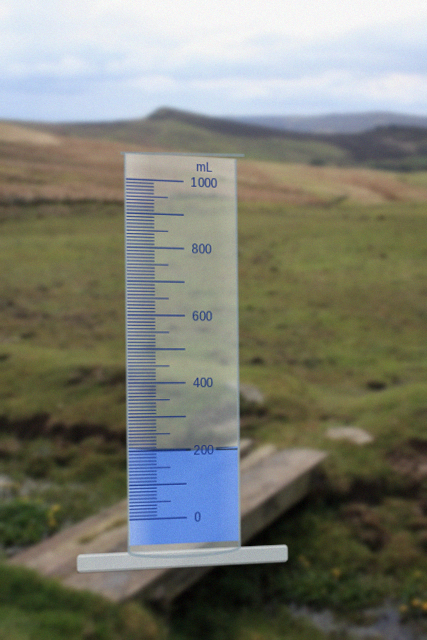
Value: mL 200
